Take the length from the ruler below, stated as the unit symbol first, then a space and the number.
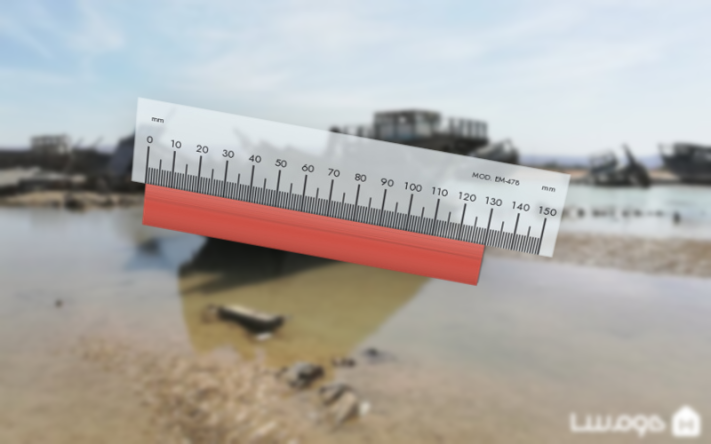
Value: mm 130
